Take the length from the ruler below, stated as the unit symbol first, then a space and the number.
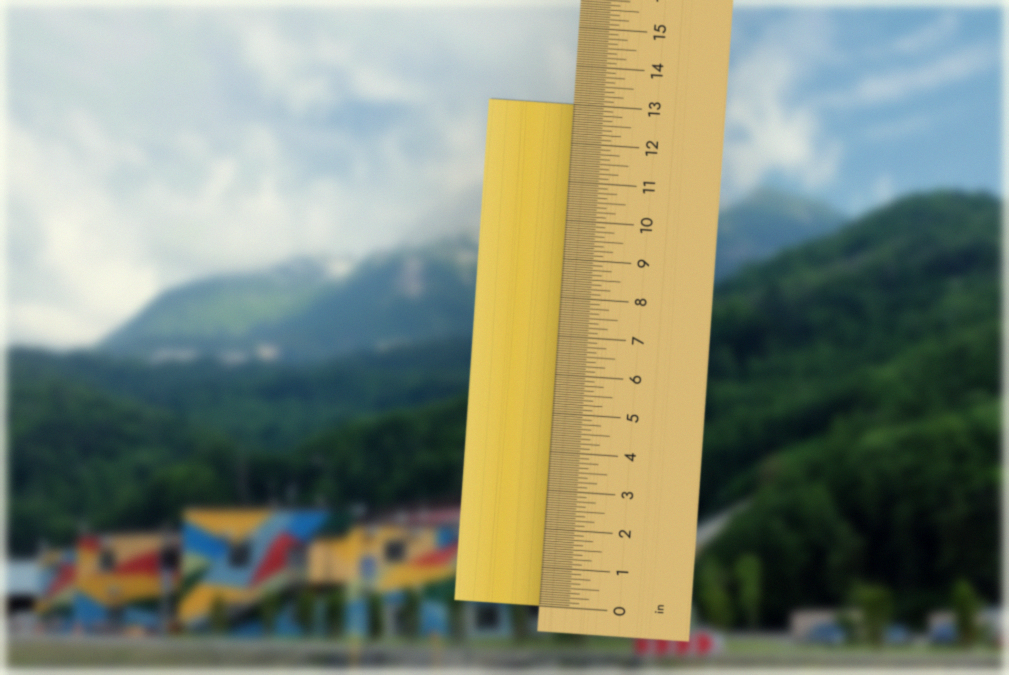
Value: in 13
